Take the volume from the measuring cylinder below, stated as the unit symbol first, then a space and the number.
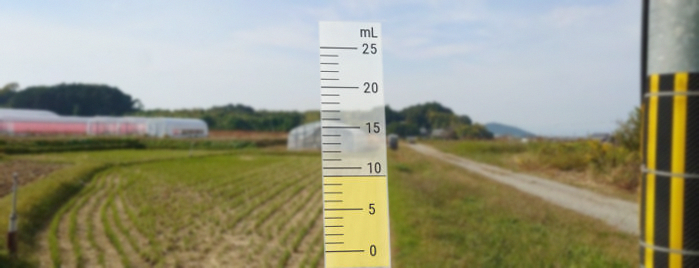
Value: mL 9
